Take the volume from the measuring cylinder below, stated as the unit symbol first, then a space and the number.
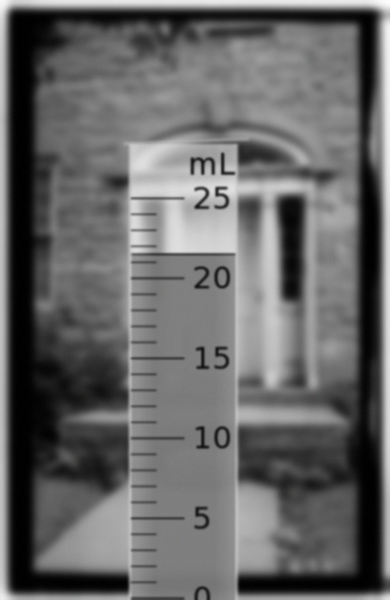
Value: mL 21.5
